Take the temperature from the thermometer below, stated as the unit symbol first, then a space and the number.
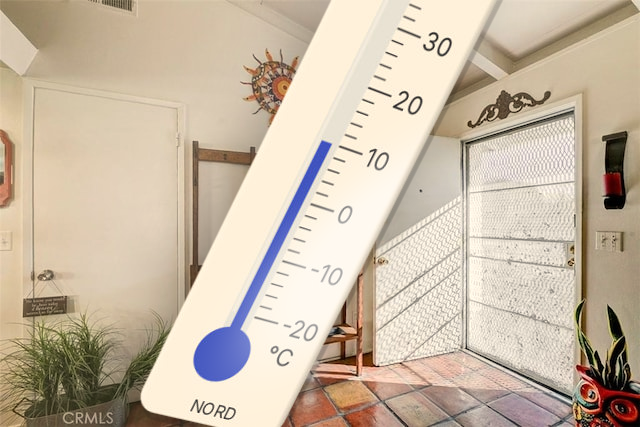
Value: °C 10
